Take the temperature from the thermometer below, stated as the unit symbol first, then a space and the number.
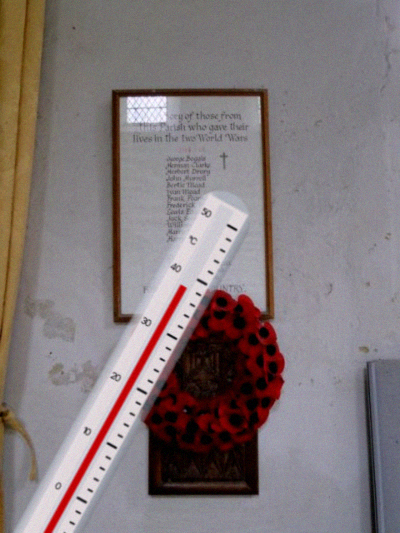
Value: °C 38
